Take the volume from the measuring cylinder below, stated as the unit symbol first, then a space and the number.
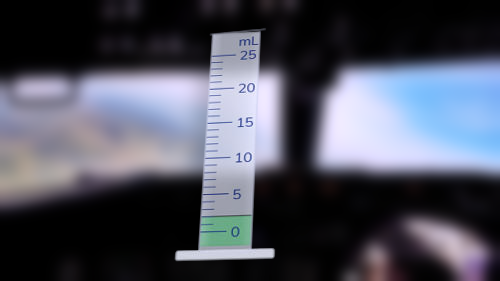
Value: mL 2
